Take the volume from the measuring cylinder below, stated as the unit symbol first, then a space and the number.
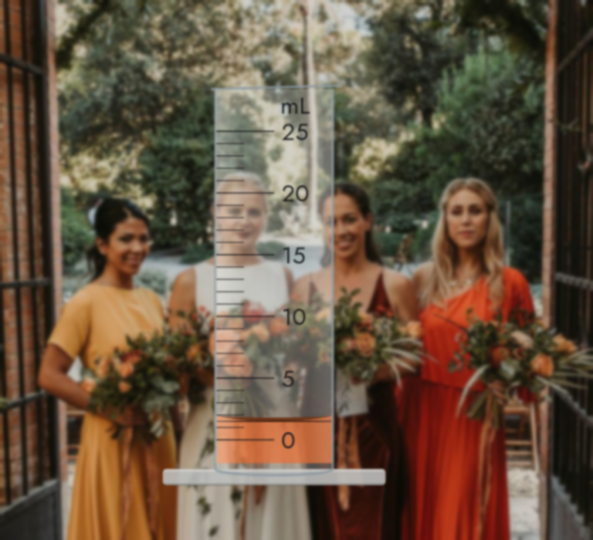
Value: mL 1.5
